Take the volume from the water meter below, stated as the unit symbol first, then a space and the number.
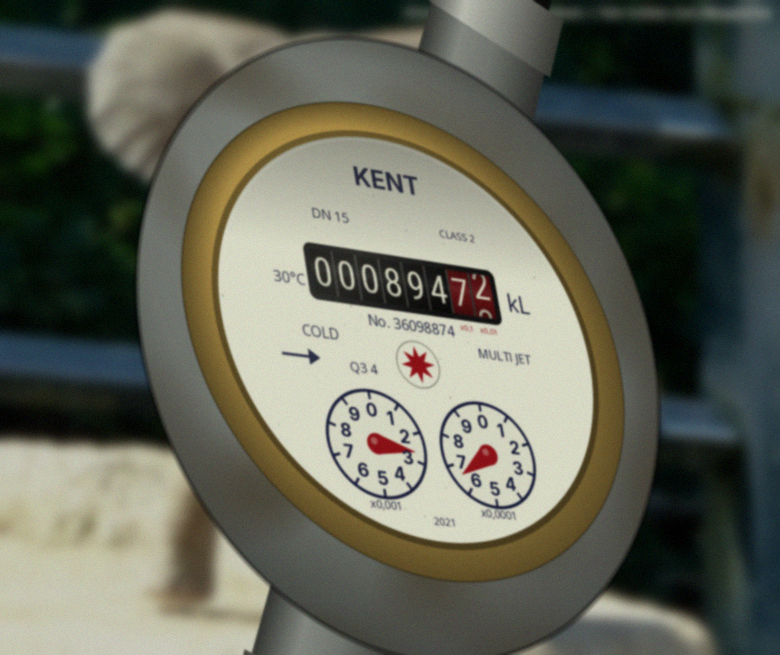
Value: kL 894.7226
